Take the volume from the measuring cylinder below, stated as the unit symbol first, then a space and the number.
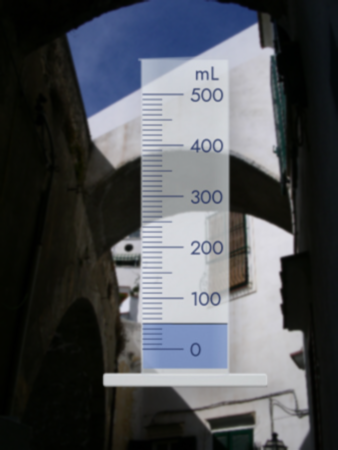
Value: mL 50
